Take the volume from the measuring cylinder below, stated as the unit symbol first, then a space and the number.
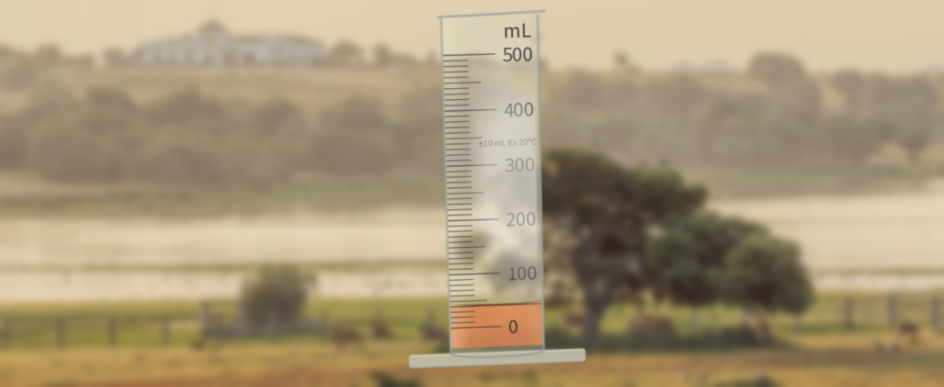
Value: mL 40
